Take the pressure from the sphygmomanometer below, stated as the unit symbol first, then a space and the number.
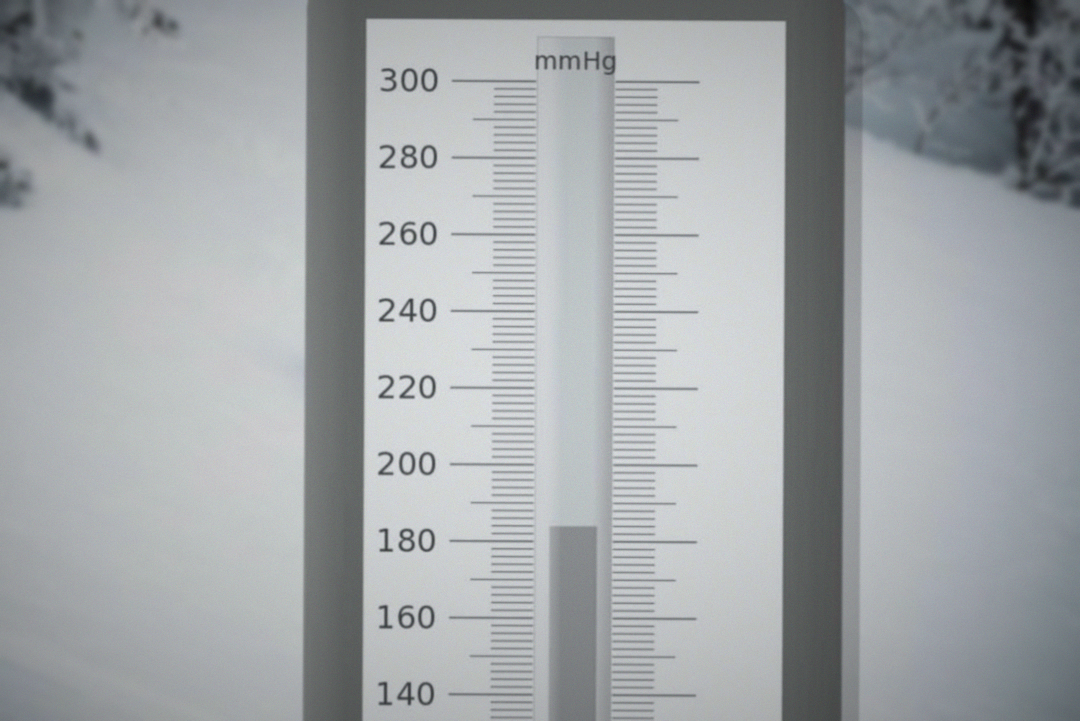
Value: mmHg 184
